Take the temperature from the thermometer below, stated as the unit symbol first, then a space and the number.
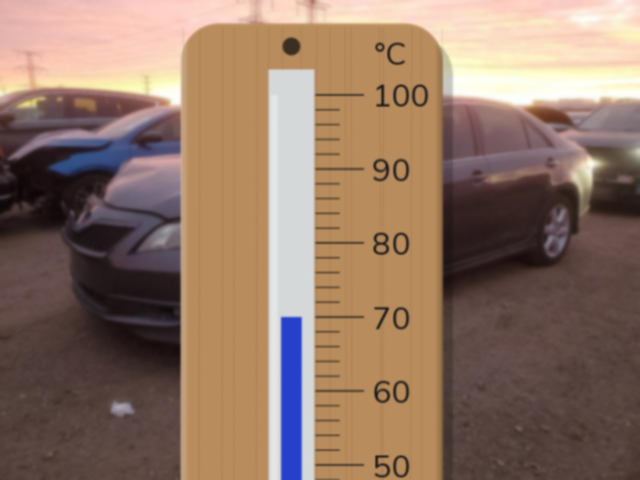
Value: °C 70
